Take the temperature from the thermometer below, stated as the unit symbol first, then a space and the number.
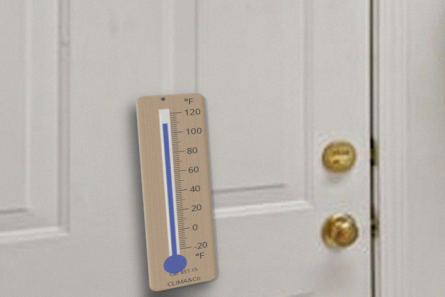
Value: °F 110
